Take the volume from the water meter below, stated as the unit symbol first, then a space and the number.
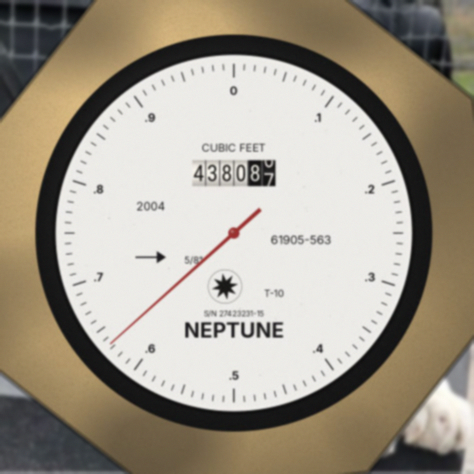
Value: ft³ 438086.63
